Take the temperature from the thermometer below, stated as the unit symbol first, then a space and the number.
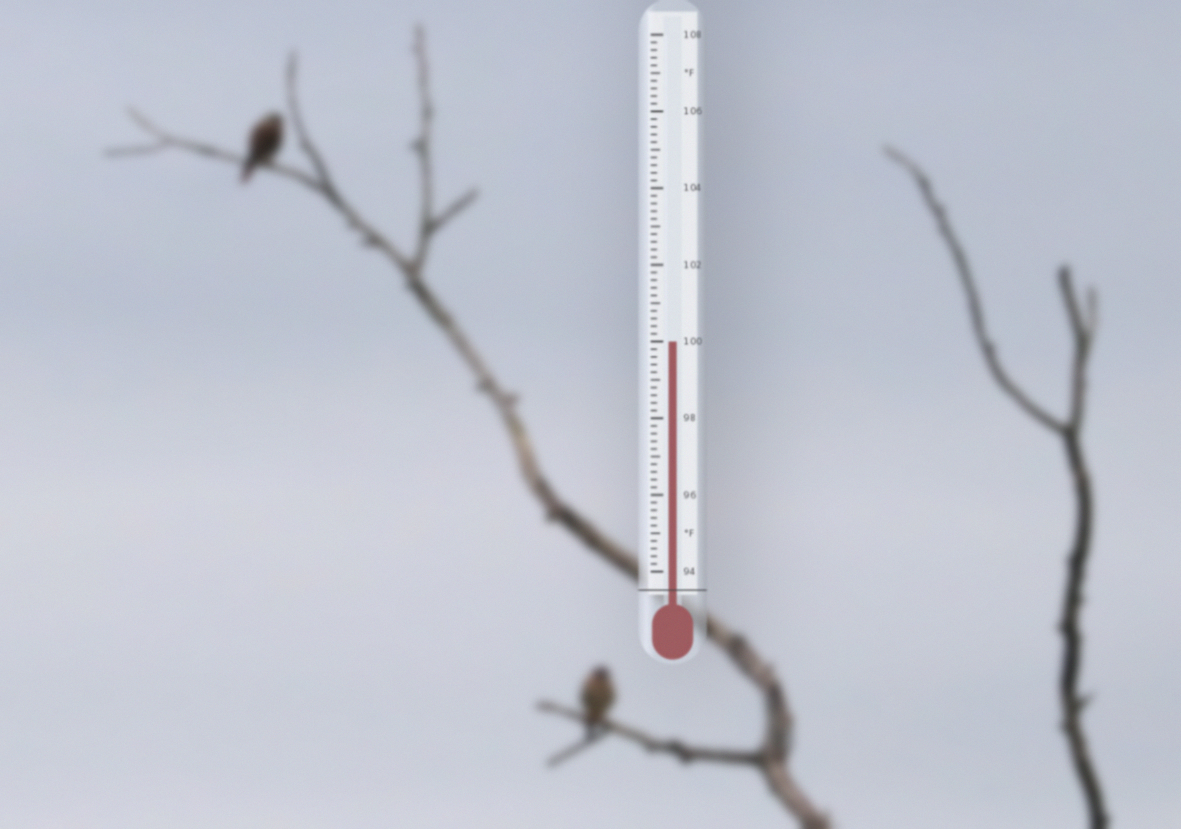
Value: °F 100
